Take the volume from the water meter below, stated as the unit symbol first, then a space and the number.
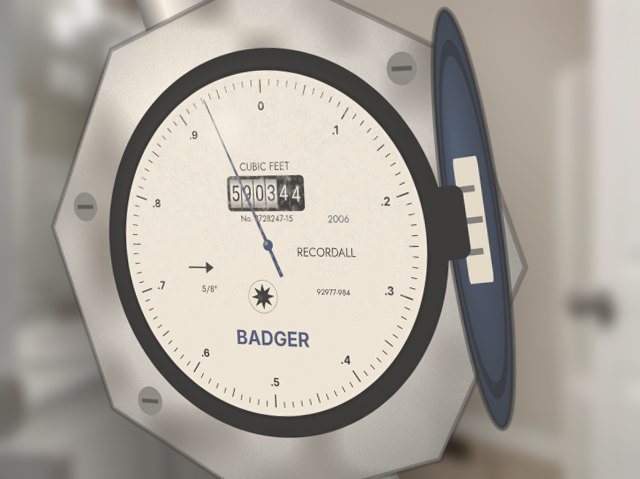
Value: ft³ 590343.93
